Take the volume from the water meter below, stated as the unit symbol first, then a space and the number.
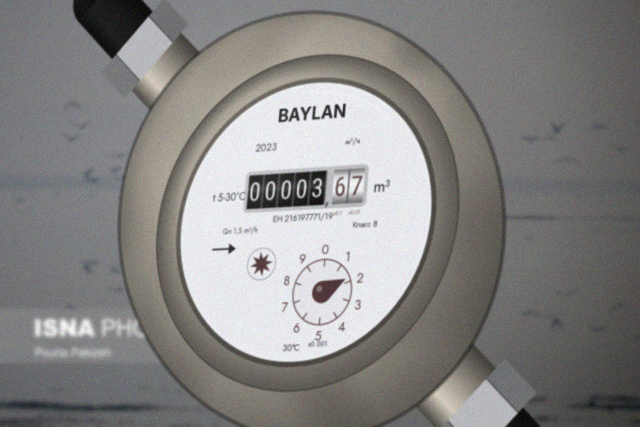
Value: m³ 3.671
